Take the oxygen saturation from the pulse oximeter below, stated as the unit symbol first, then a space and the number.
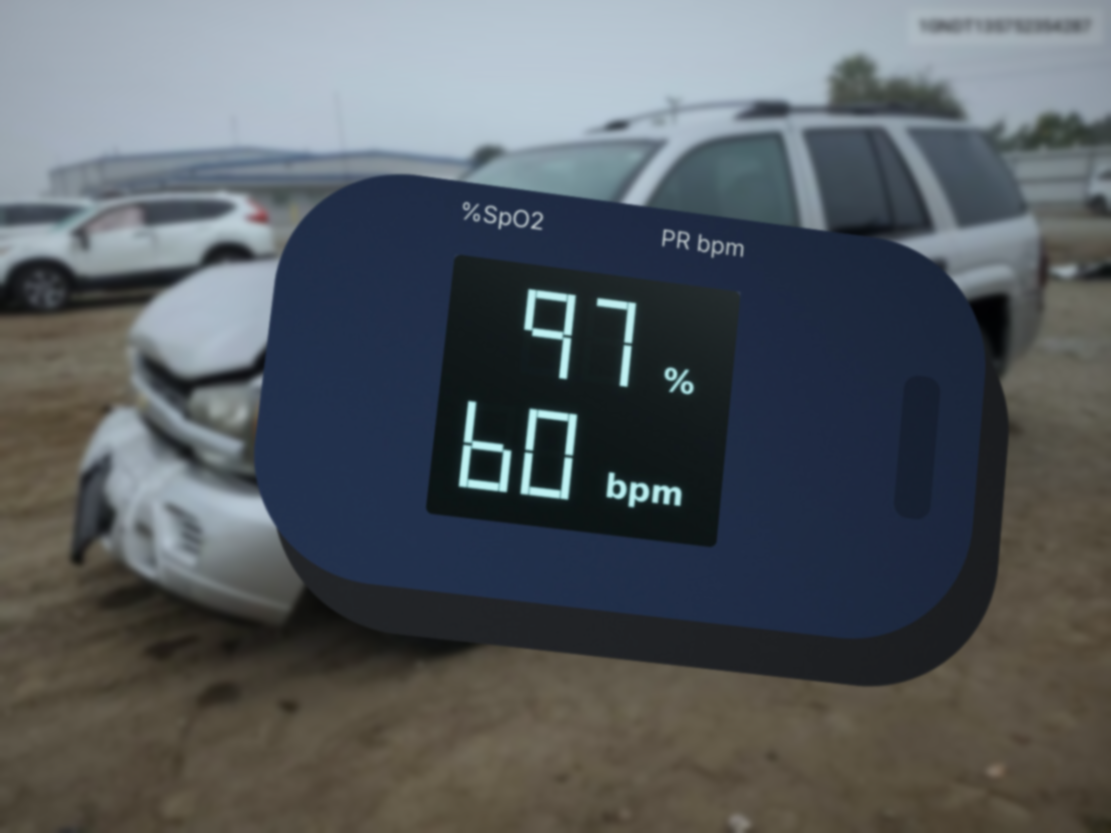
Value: % 97
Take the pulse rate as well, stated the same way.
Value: bpm 60
